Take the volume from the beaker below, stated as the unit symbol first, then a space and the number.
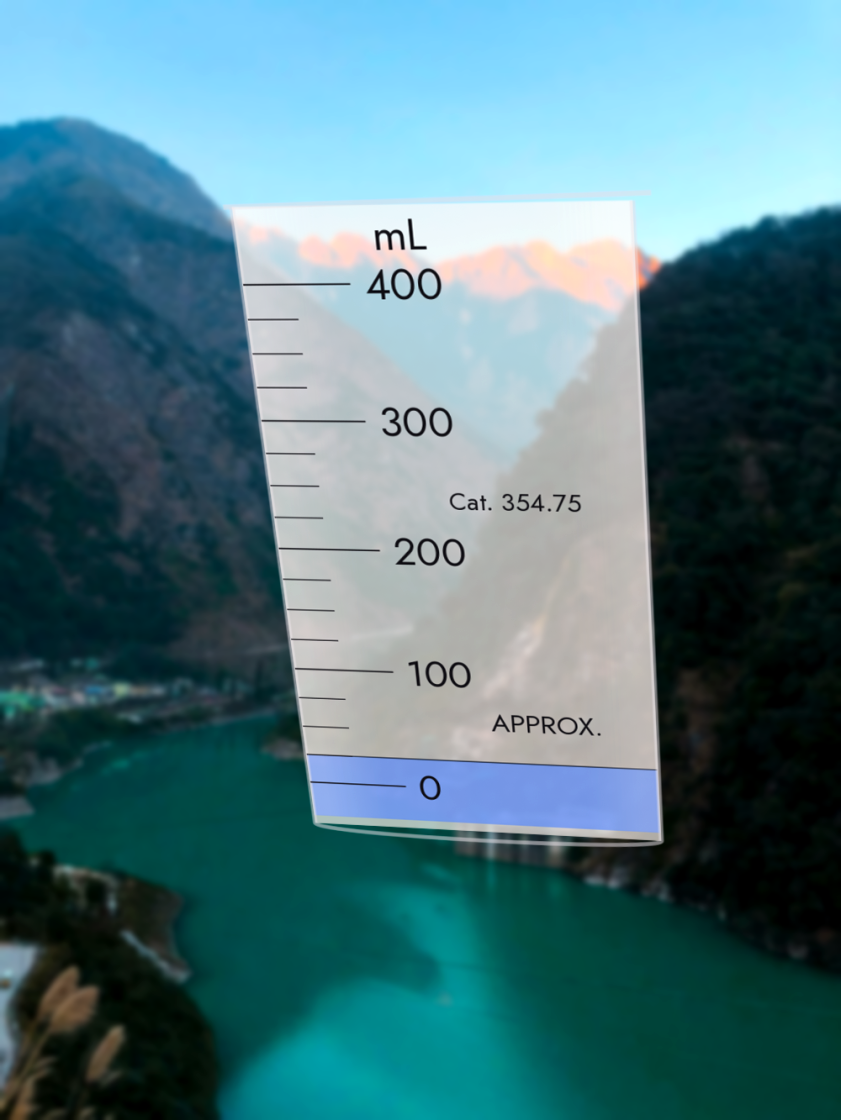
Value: mL 25
